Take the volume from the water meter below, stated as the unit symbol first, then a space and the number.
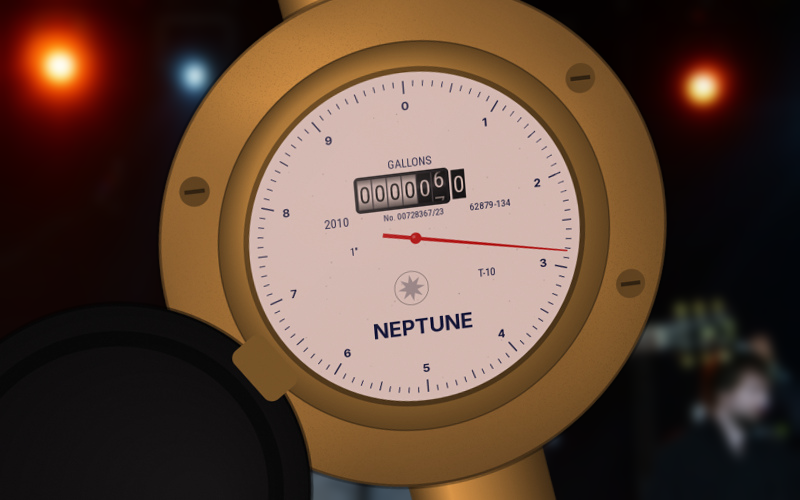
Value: gal 62.8
